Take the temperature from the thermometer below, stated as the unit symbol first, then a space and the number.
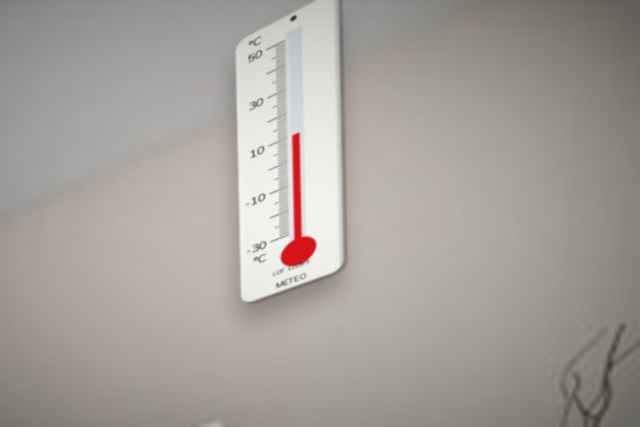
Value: °C 10
